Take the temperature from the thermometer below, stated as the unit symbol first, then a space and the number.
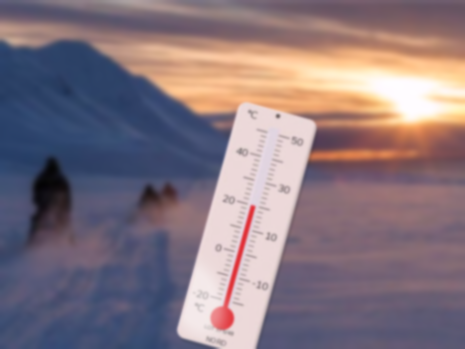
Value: °C 20
